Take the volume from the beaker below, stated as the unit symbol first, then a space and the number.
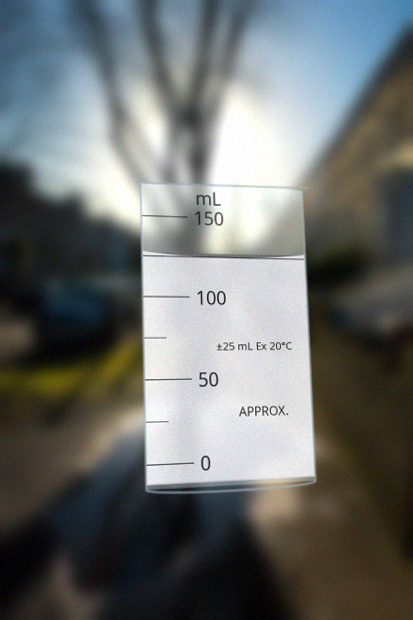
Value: mL 125
